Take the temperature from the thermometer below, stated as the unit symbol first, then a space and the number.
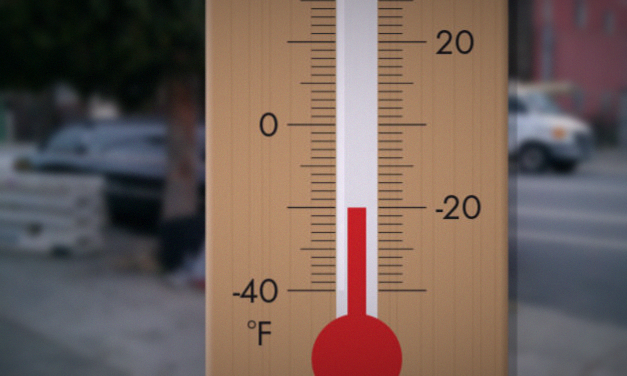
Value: °F -20
